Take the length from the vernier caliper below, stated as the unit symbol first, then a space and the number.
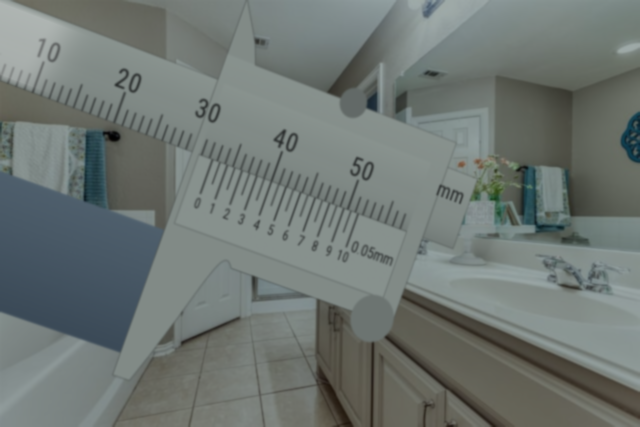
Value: mm 32.4
